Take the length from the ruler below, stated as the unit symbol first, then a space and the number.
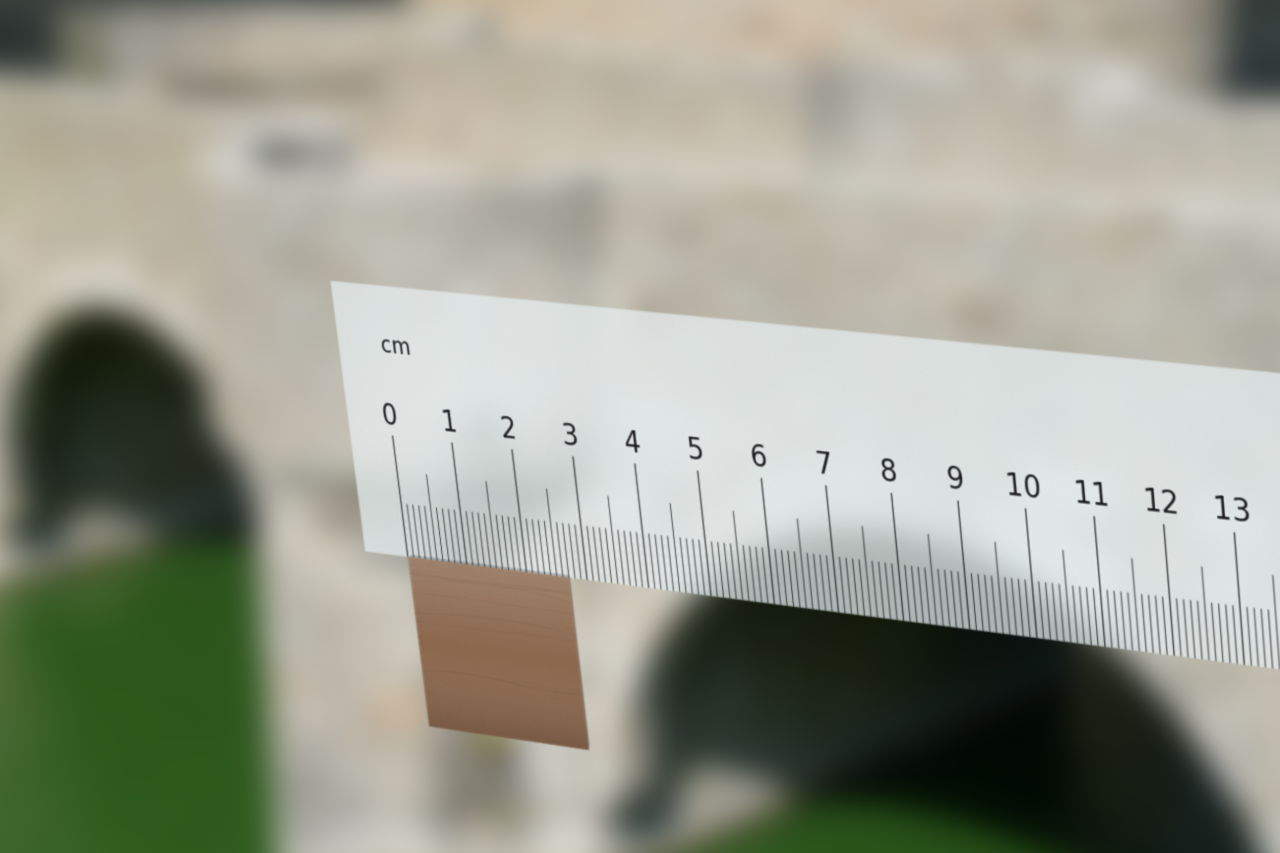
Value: cm 2.7
